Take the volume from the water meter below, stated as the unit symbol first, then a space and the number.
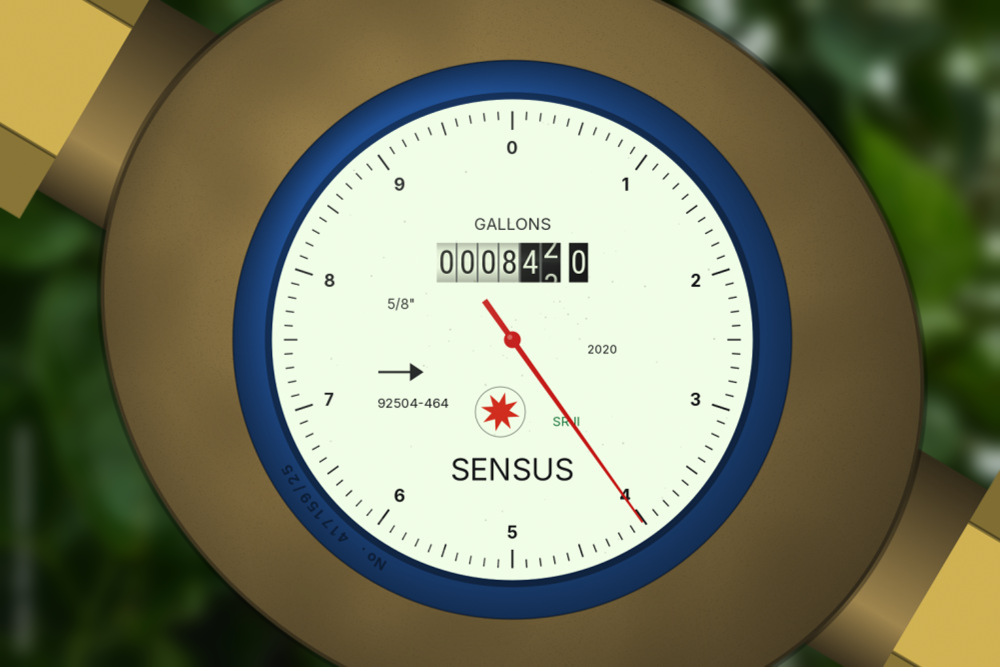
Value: gal 8424.0
